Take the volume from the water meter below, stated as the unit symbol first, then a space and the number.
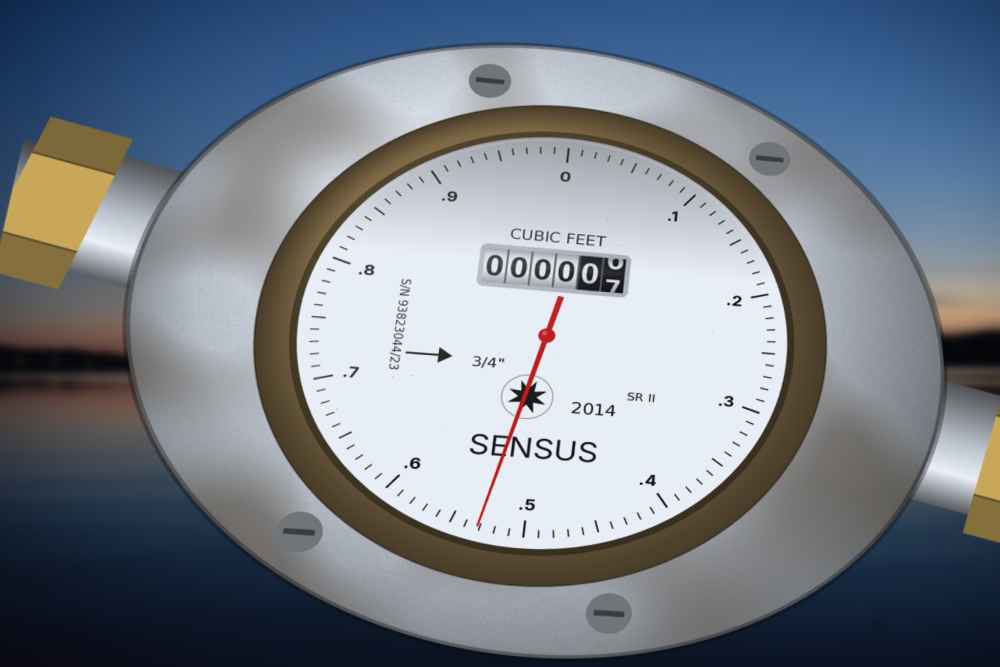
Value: ft³ 6.53
